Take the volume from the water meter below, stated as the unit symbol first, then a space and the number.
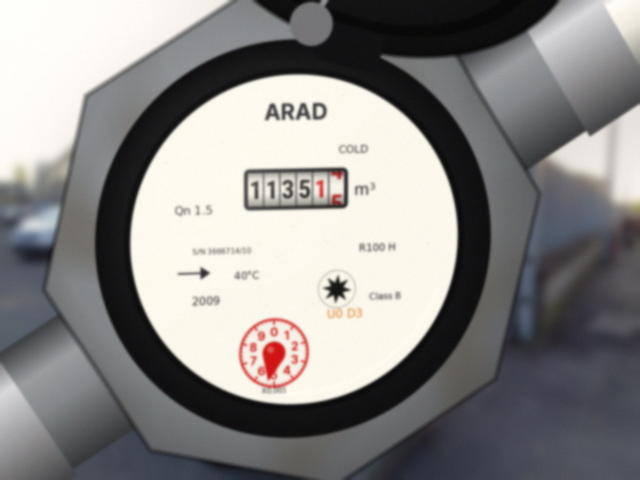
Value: m³ 1135.145
